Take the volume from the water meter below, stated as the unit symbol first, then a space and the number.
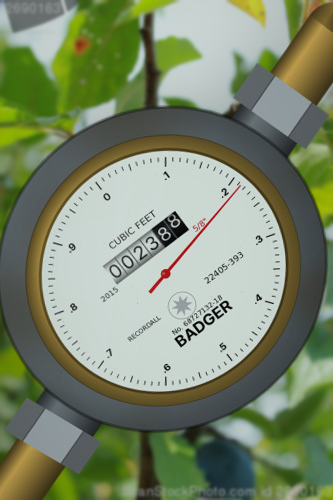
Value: ft³ 2388.21
